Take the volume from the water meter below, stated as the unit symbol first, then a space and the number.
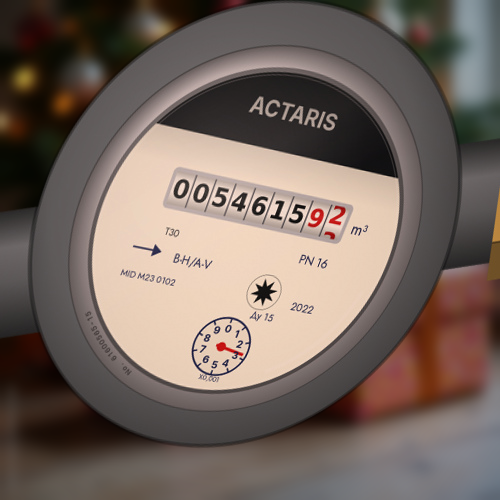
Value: m³ 54615.922
